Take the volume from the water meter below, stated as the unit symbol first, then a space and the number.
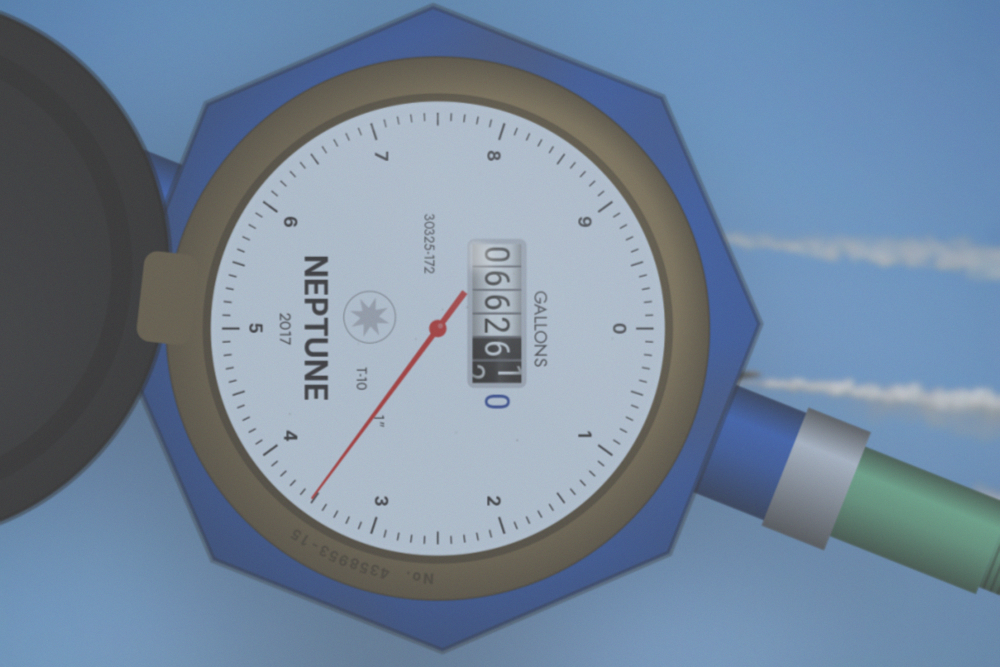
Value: gal 662613.5
